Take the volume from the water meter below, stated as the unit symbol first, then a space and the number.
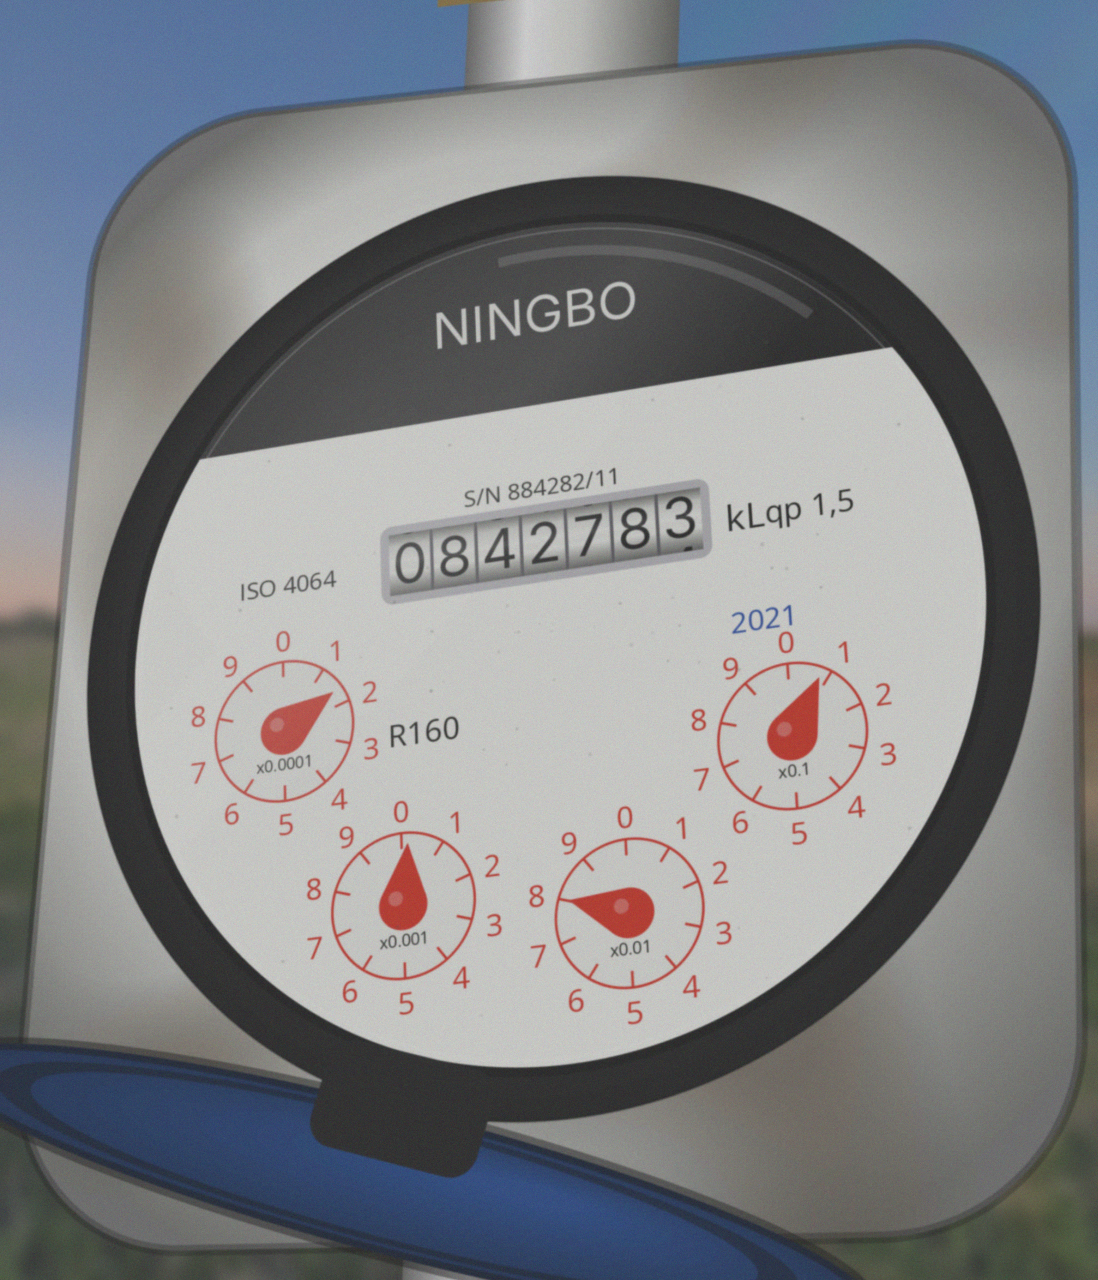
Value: kL 842783.0801
